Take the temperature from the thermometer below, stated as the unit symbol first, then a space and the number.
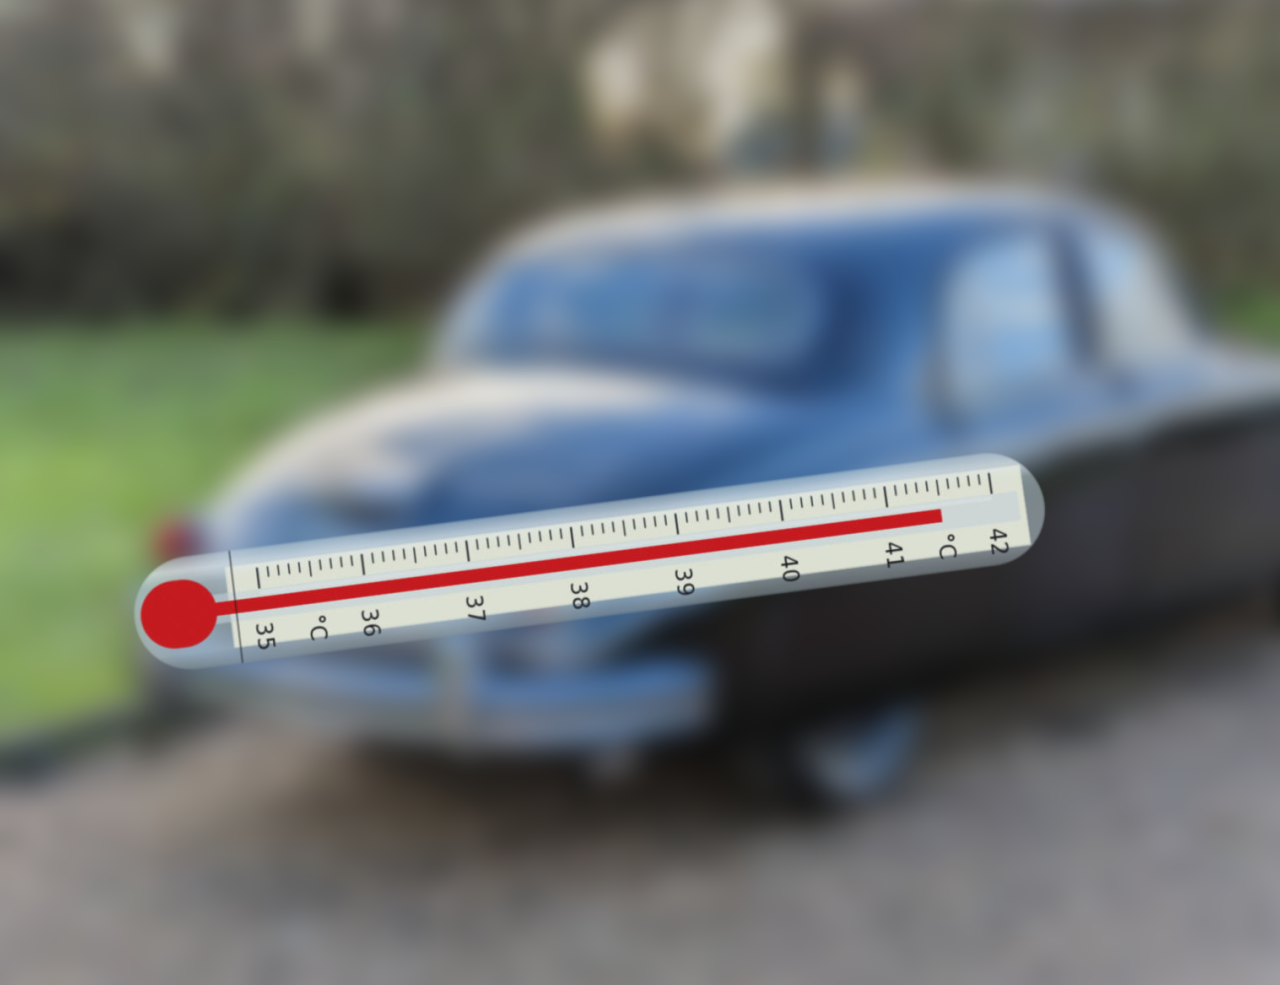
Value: °C 41.5
